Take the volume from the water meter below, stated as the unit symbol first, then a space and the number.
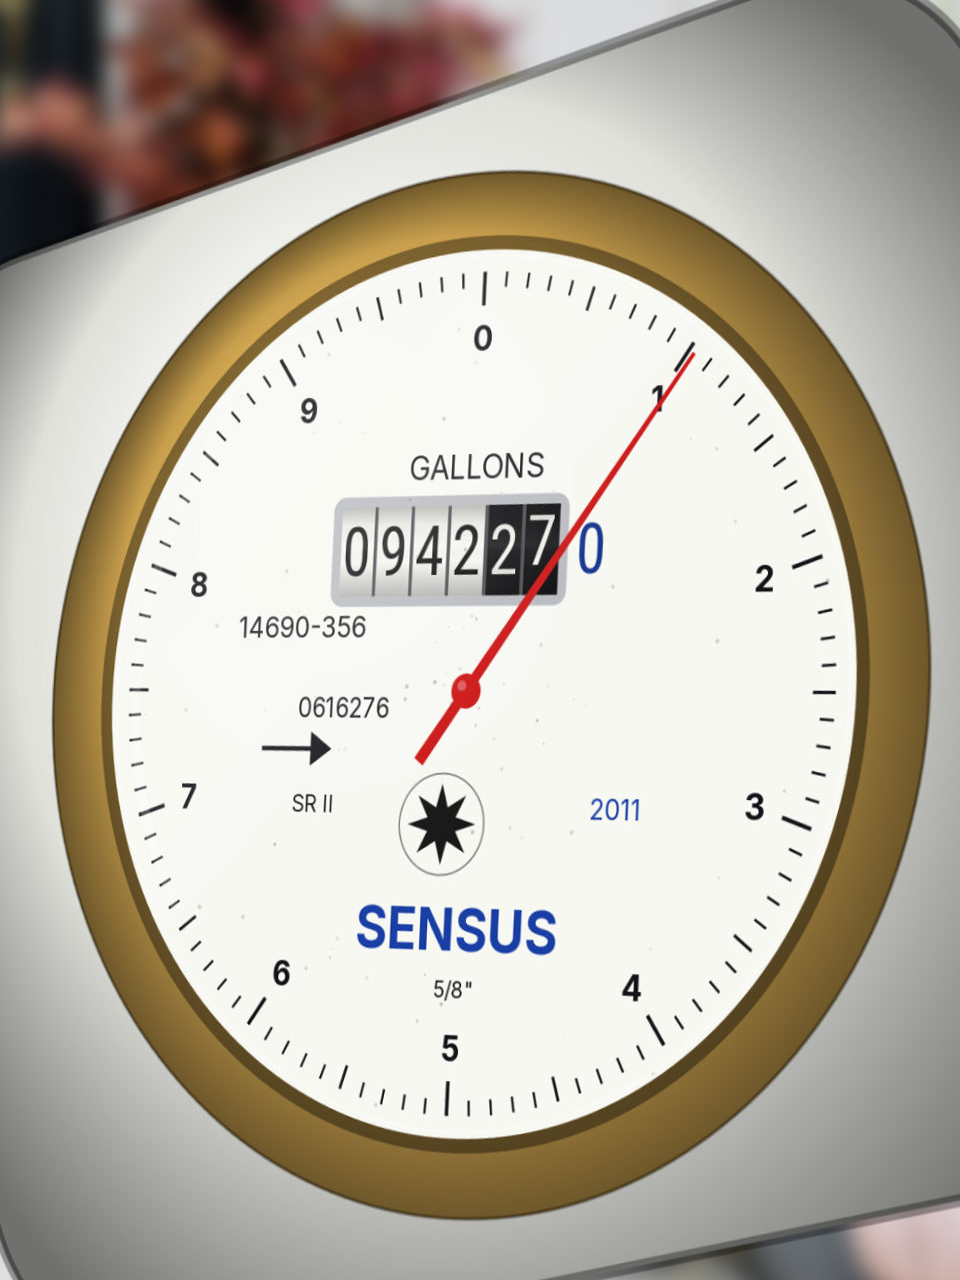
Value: gal 942271.0
